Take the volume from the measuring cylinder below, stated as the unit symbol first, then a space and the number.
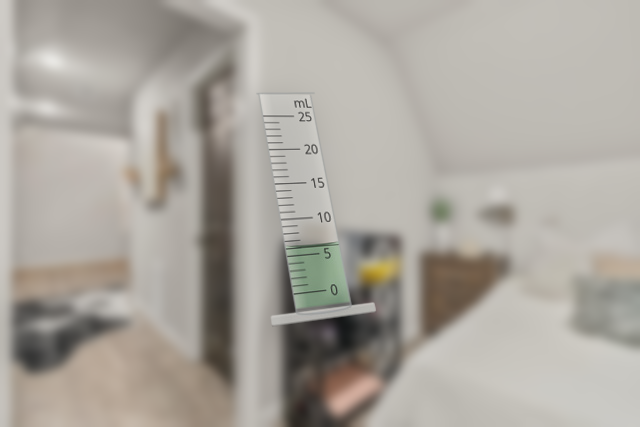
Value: mL 6
